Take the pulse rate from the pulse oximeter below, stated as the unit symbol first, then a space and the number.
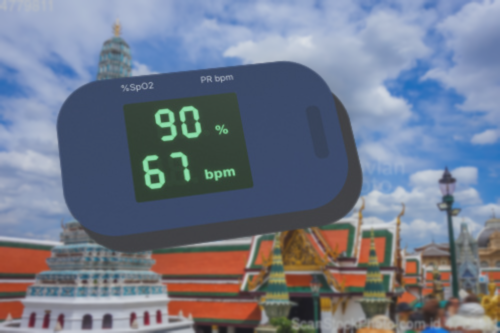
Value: bpm 67
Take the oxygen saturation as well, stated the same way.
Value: % 90
